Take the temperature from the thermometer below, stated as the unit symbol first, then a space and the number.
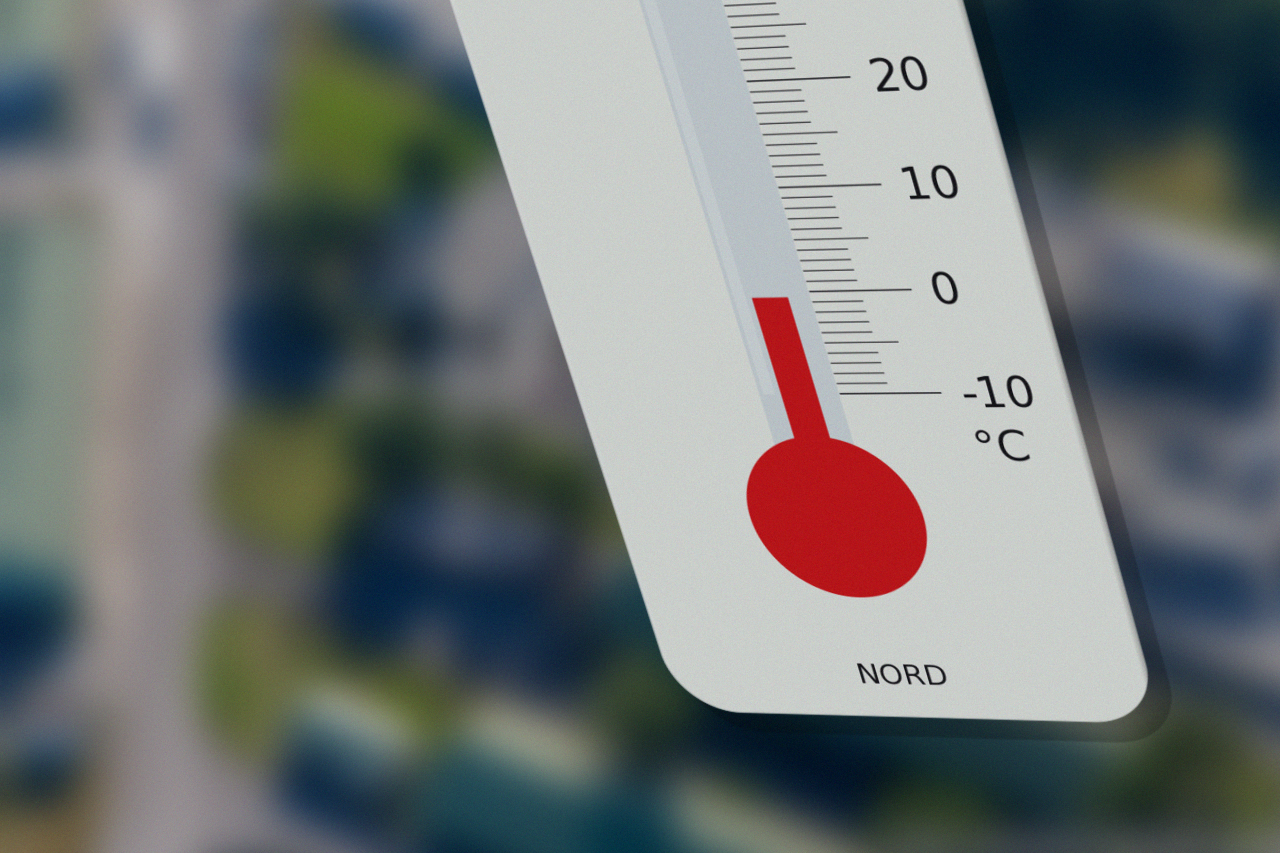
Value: °C -0.5
